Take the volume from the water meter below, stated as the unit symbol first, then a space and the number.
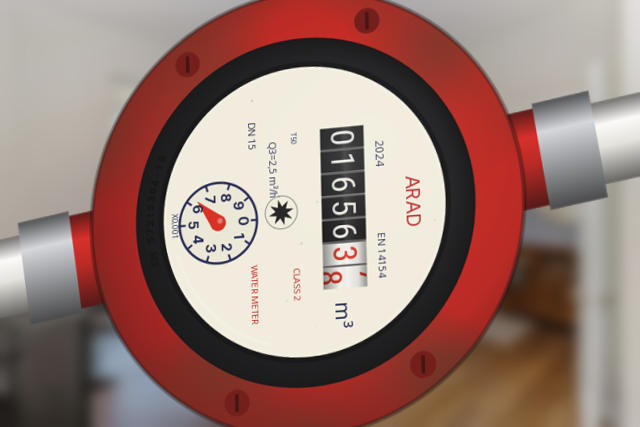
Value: m³ 1656.376
